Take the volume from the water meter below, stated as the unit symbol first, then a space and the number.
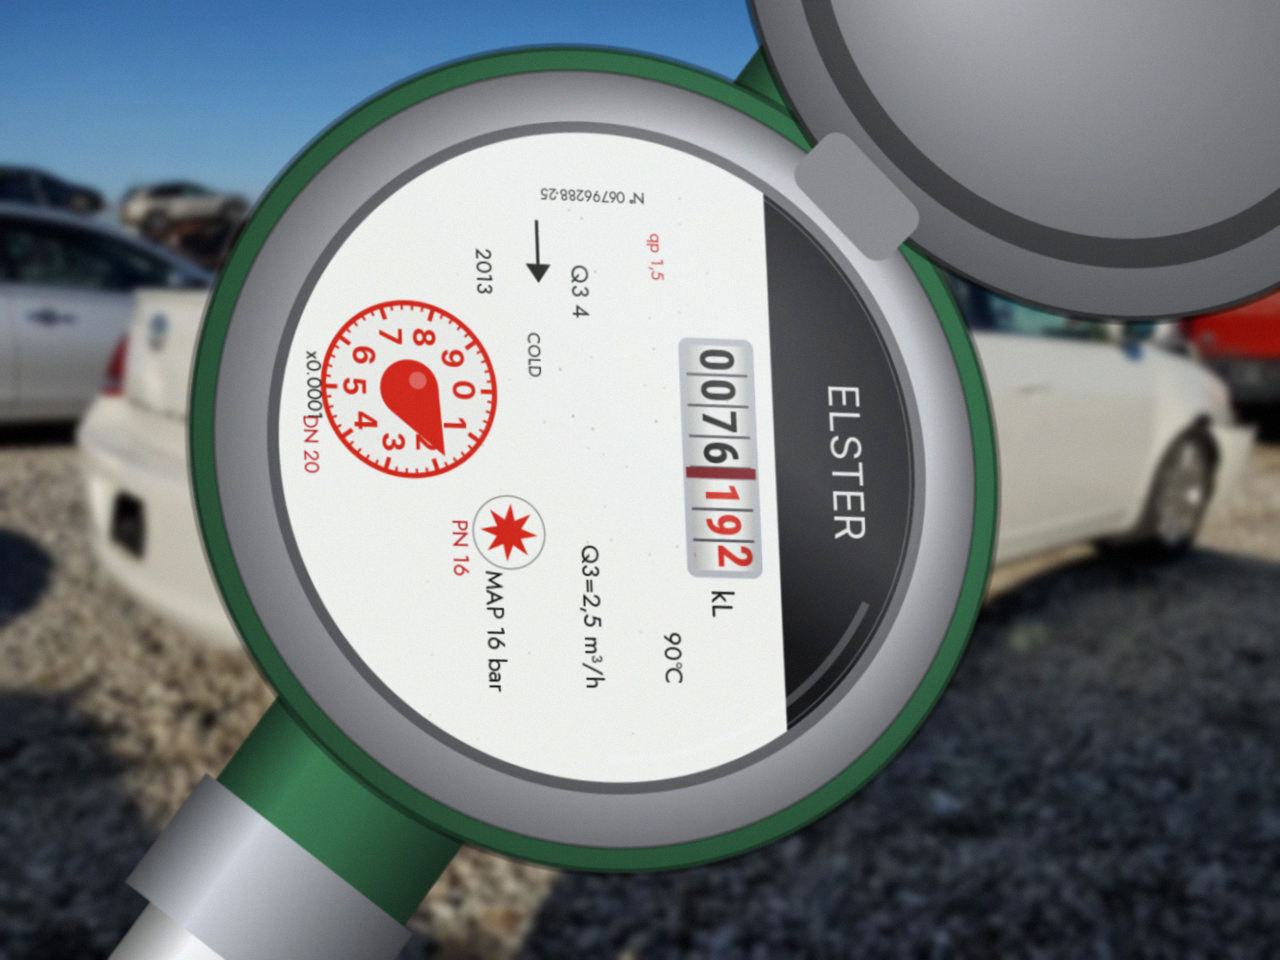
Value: kL 76.1921
